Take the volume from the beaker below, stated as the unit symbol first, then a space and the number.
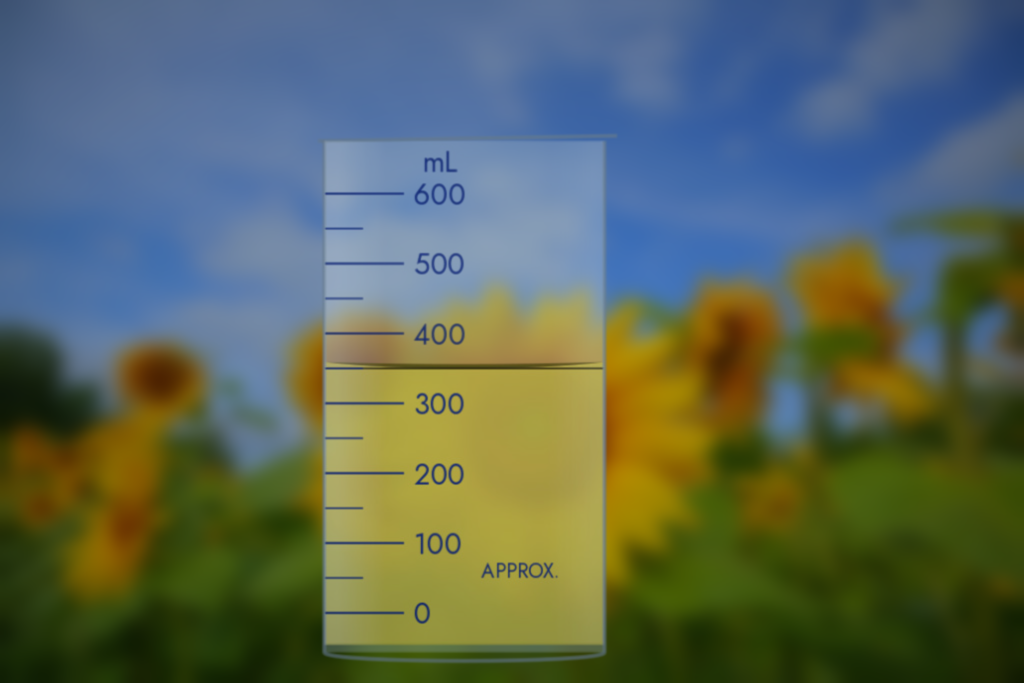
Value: mL 350
